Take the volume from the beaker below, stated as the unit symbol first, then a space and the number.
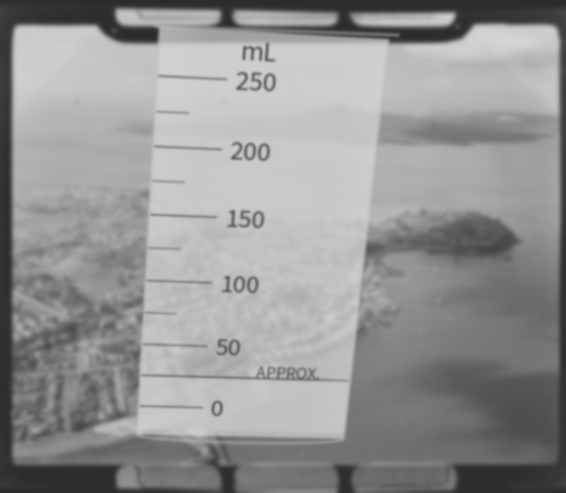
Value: mL 25
